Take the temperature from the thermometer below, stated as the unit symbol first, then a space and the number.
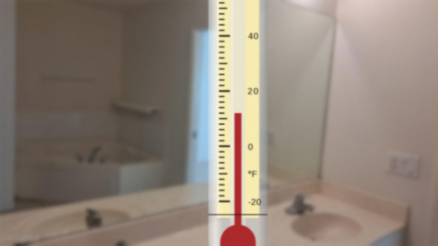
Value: °F 12
